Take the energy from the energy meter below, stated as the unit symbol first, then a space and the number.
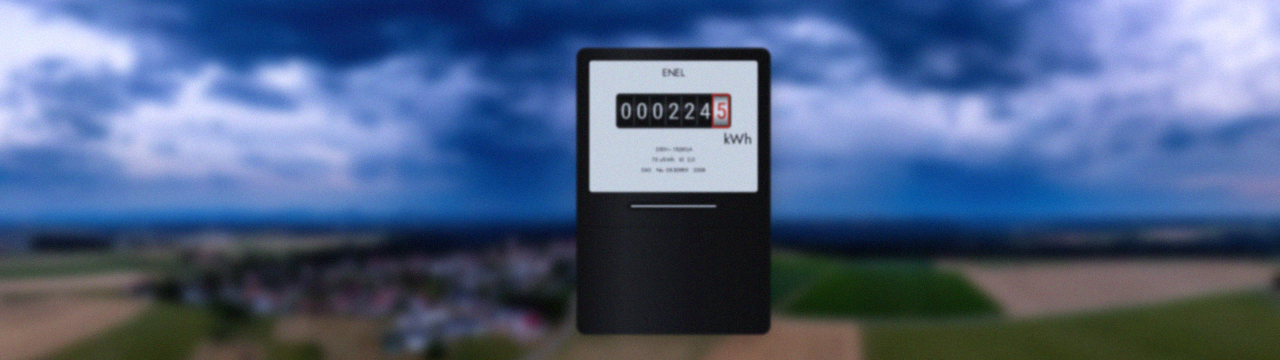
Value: kWh 224.5
